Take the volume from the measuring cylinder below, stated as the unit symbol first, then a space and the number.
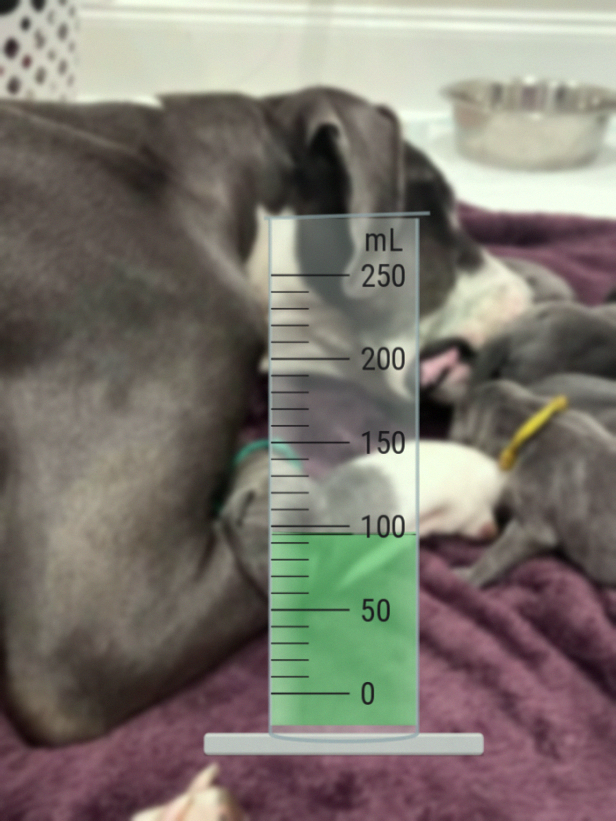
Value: mL 95
